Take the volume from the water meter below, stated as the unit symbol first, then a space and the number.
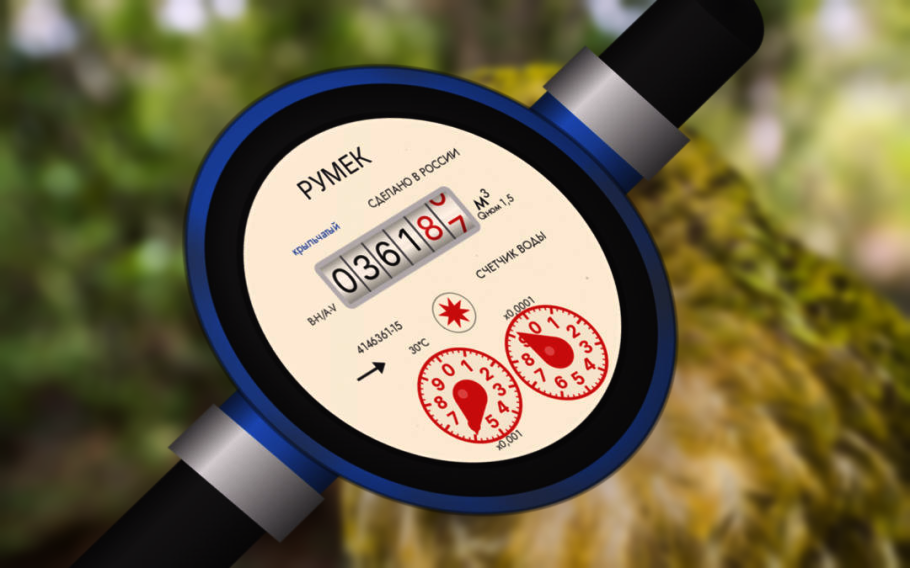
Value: m³ 361.8659
